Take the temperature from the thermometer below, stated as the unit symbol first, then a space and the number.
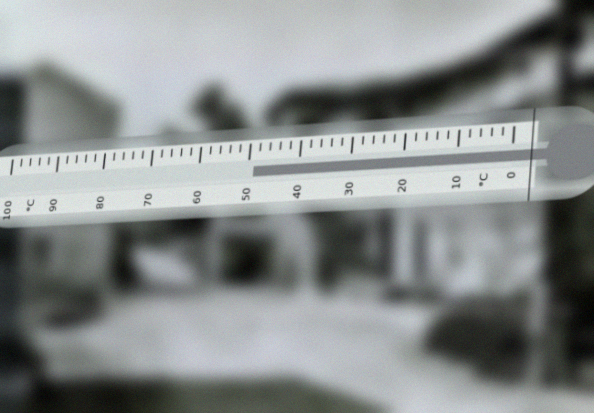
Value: °C 49
